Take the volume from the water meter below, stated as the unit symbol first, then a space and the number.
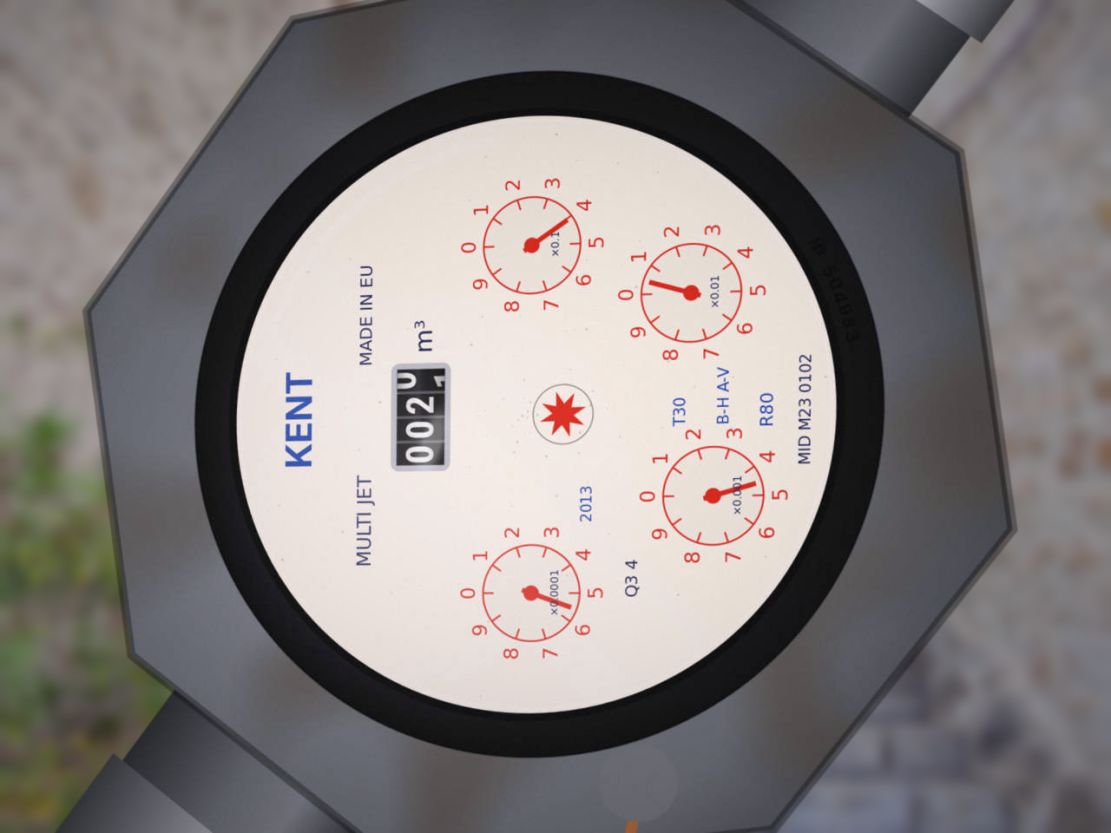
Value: m³ 20.4045
